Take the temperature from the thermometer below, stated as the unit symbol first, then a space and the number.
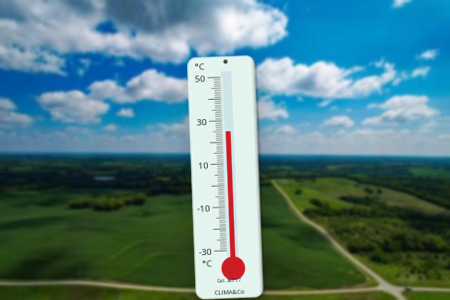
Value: °C 25
